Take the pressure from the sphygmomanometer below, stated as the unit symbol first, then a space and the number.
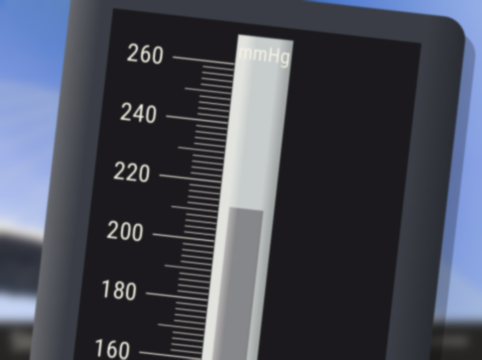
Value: mmHg 212
